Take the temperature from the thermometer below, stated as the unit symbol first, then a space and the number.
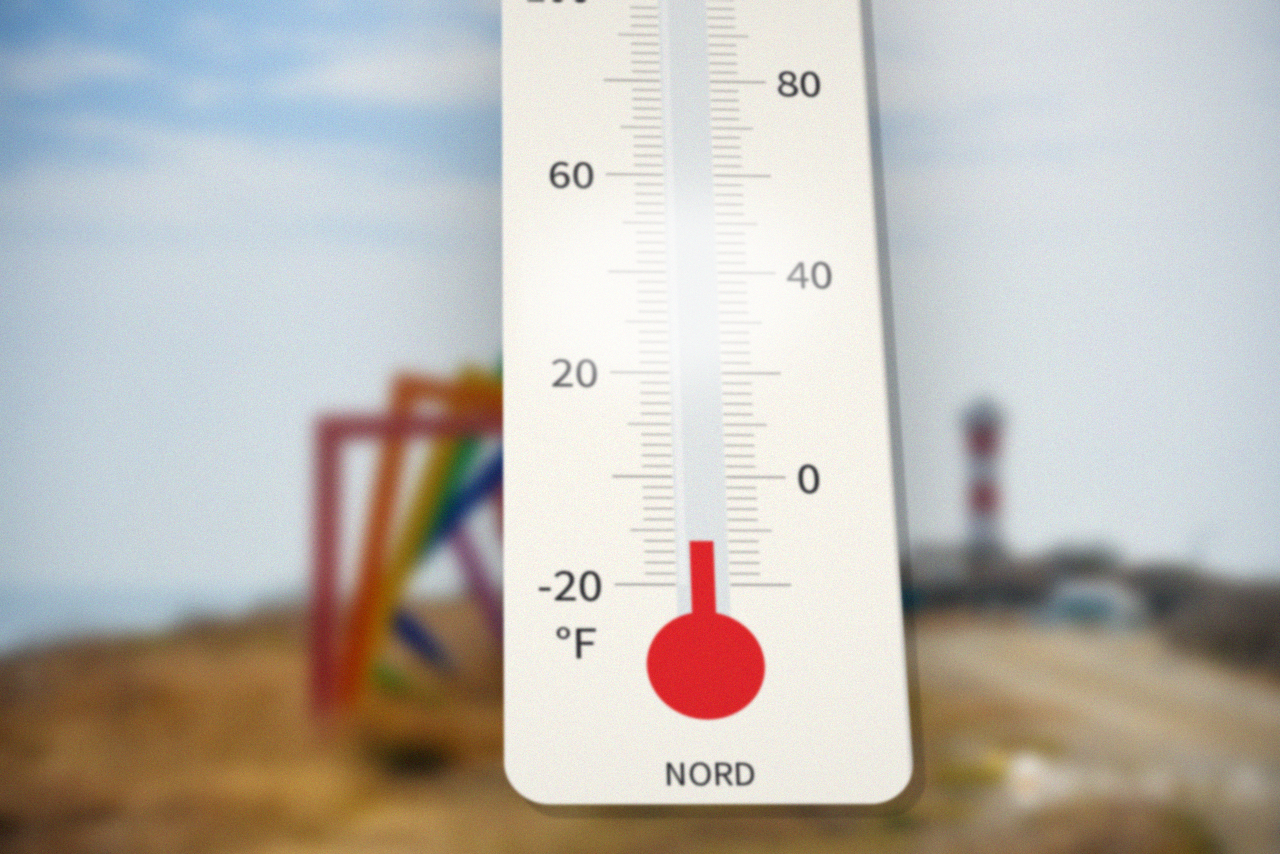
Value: °F -12
